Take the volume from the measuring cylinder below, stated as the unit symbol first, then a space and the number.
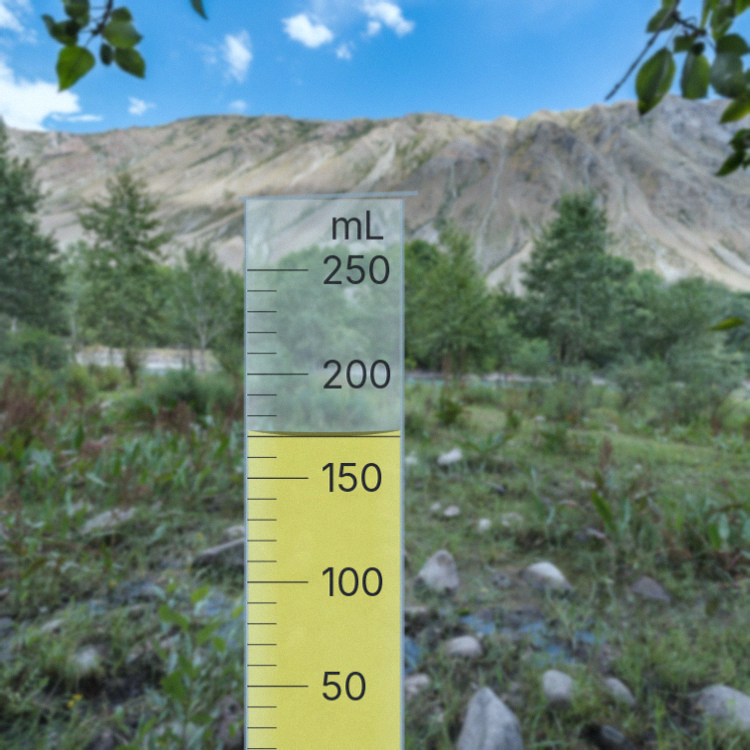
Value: mL 170
